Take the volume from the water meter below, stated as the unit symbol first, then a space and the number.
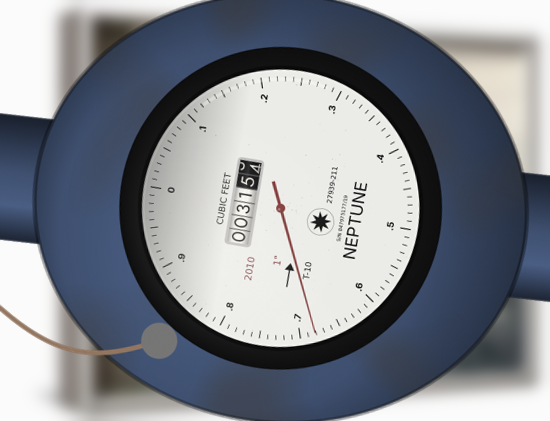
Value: ft³ 3153.68
